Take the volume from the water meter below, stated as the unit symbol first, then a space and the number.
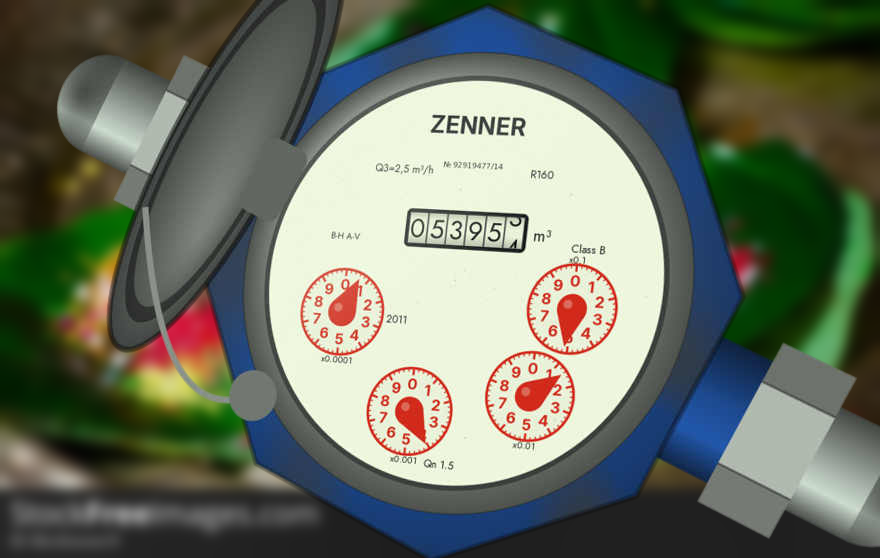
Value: m³ 53953.5140
